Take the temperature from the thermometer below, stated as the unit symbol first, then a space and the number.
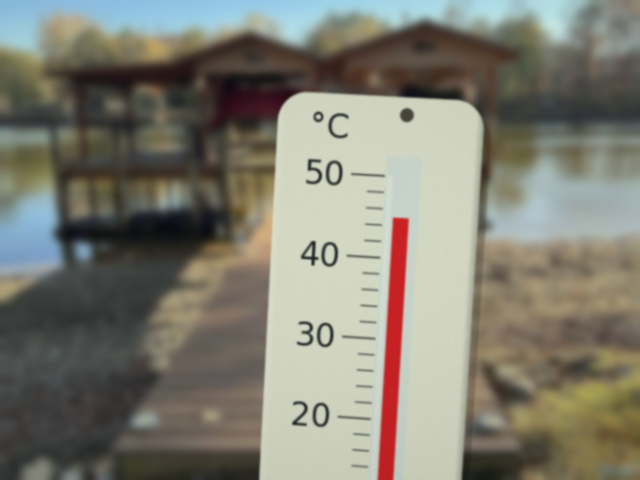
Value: °C 45
